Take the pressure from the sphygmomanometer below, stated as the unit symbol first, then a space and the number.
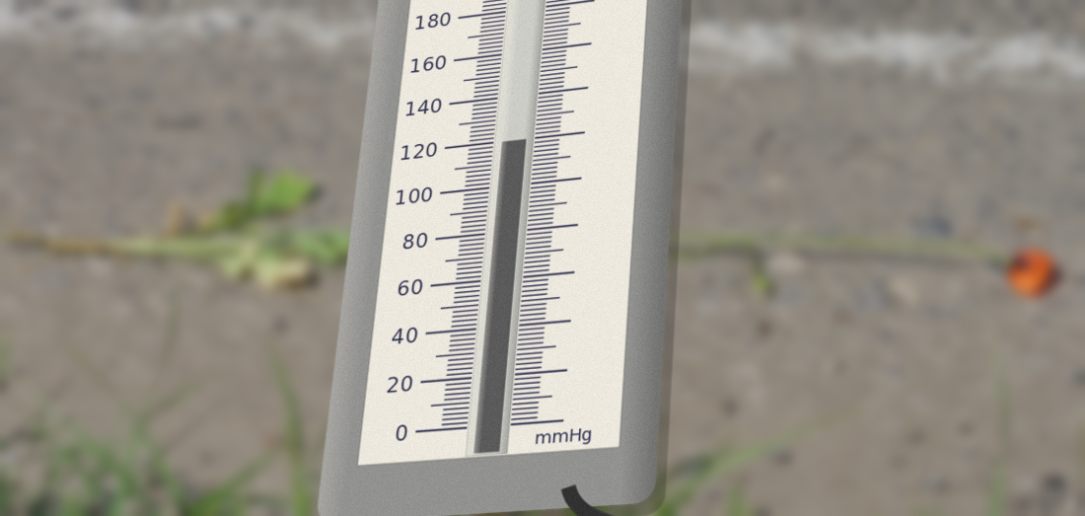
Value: mmHg 120
